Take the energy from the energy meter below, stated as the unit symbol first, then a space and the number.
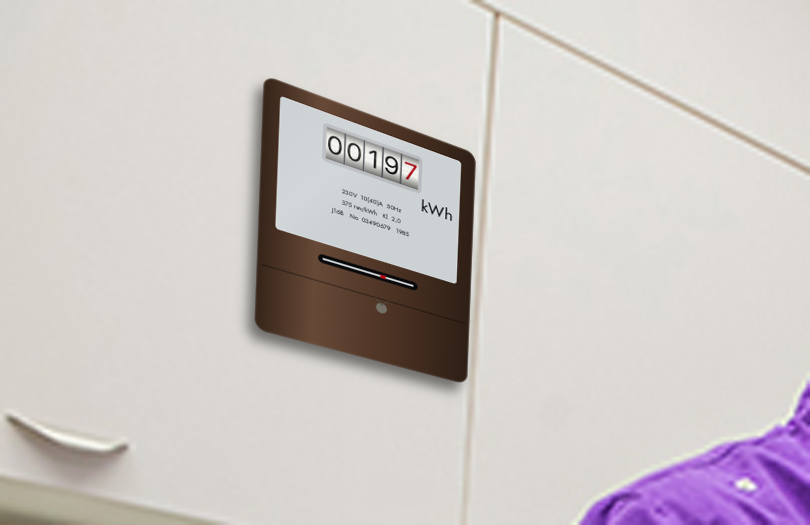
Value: kWh 19.7
